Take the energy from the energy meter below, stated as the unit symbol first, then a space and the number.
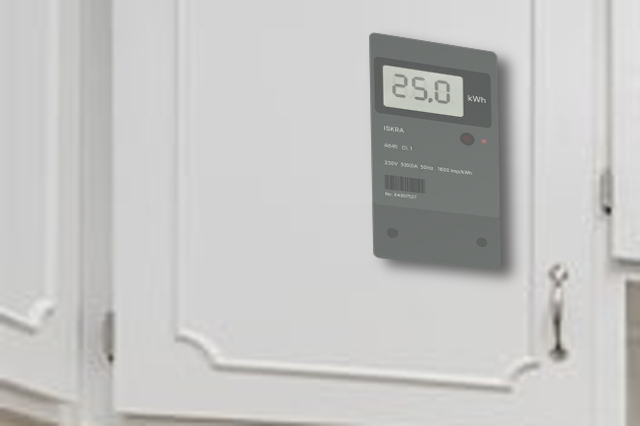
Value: kWh 25.0
